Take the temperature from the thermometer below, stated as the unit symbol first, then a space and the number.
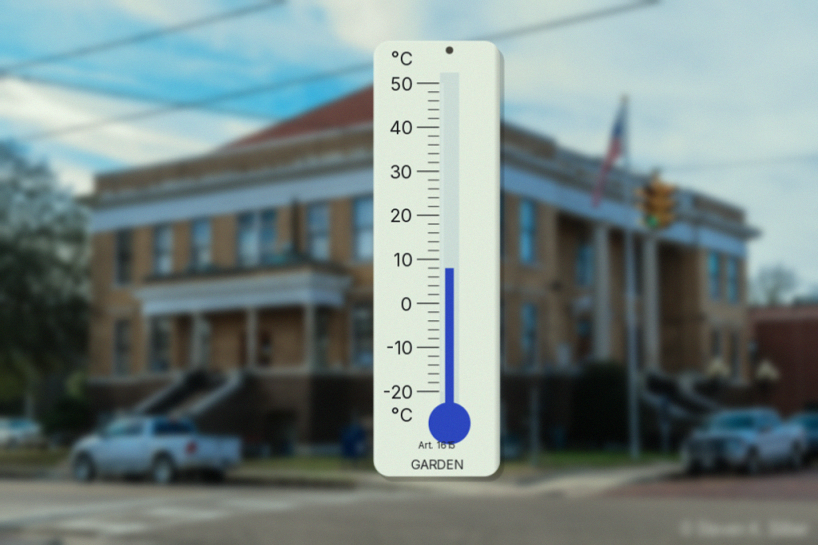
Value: °C 8
